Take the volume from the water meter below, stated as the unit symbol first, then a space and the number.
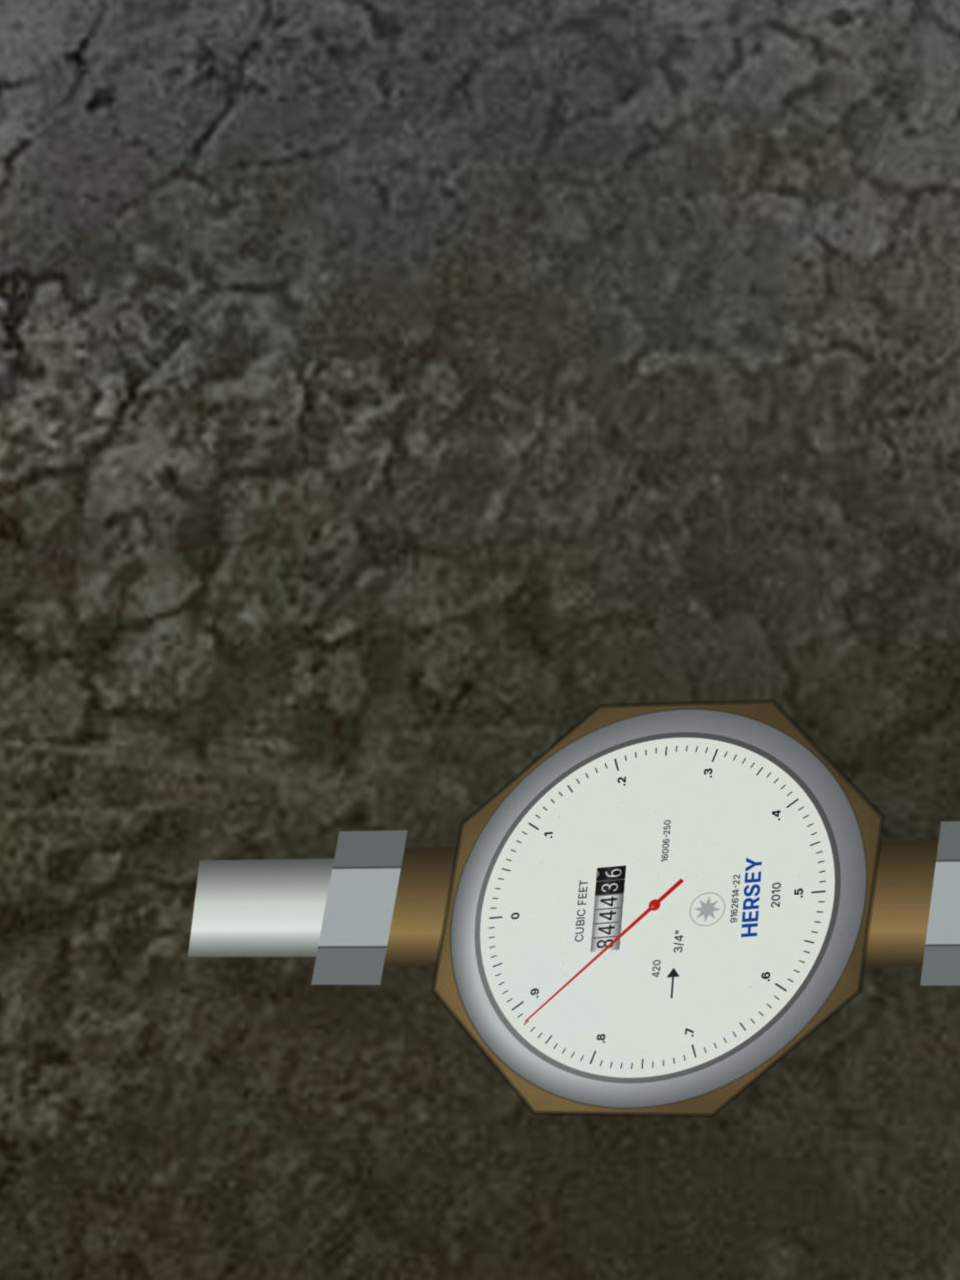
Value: ft³ 844435.88
